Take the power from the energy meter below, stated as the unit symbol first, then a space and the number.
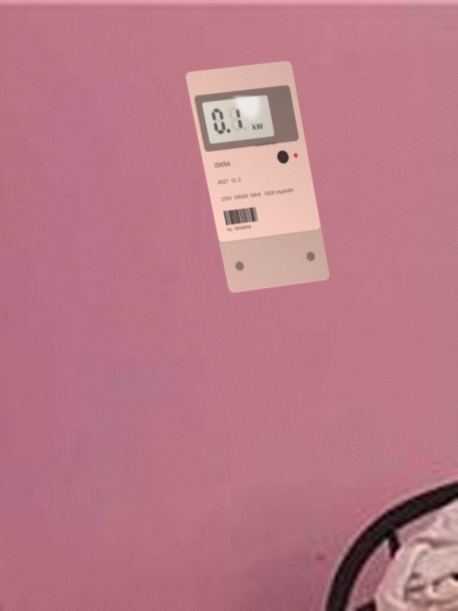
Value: kW 0.1
